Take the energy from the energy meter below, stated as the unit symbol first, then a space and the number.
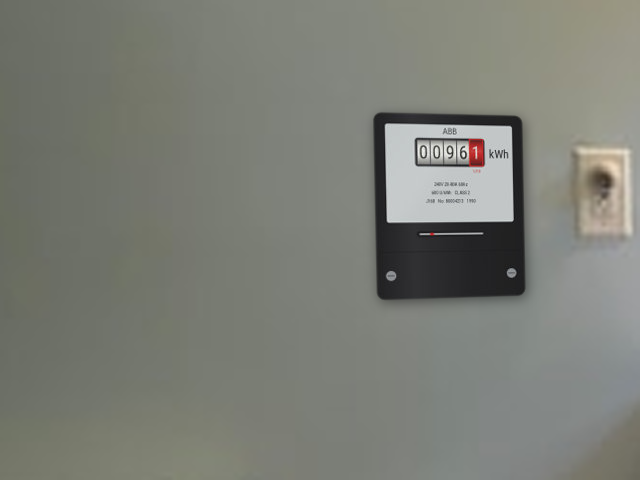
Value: kWh 96.1
